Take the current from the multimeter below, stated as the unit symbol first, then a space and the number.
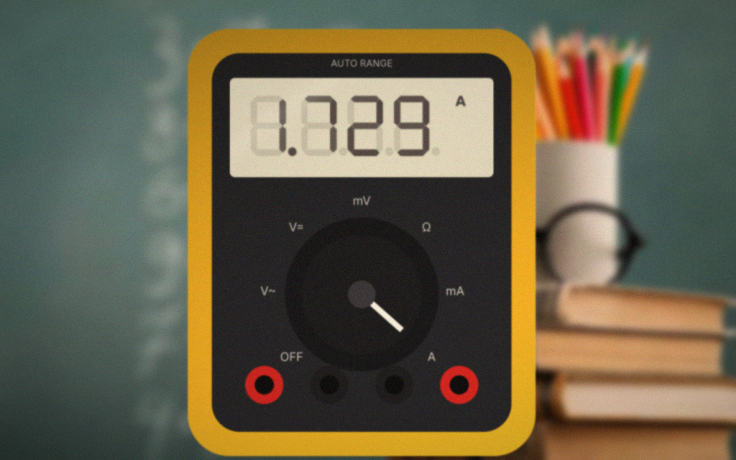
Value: A 1.729
